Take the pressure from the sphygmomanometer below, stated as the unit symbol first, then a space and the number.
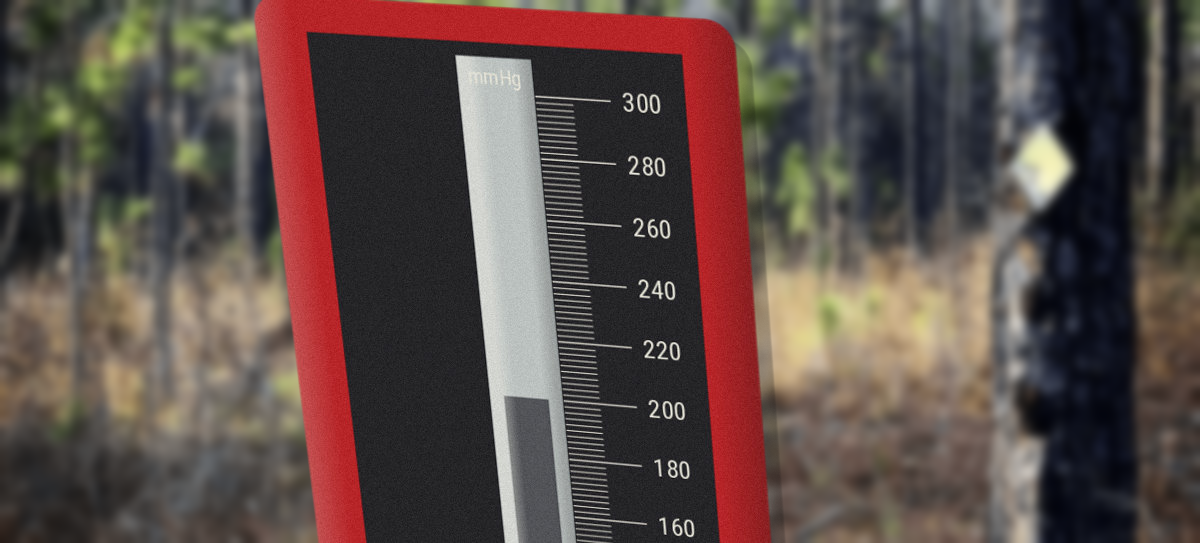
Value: mmHg 200
